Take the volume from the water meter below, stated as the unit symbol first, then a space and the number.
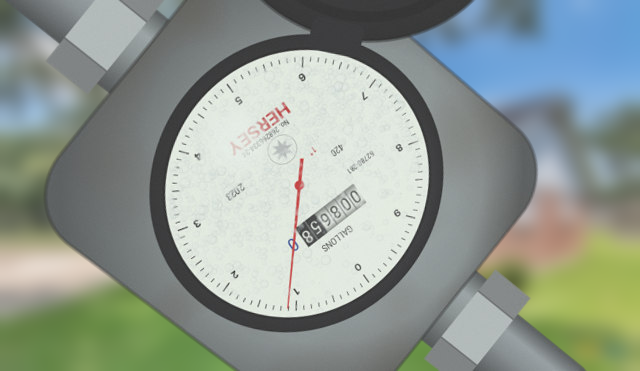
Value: gal 86581.1
